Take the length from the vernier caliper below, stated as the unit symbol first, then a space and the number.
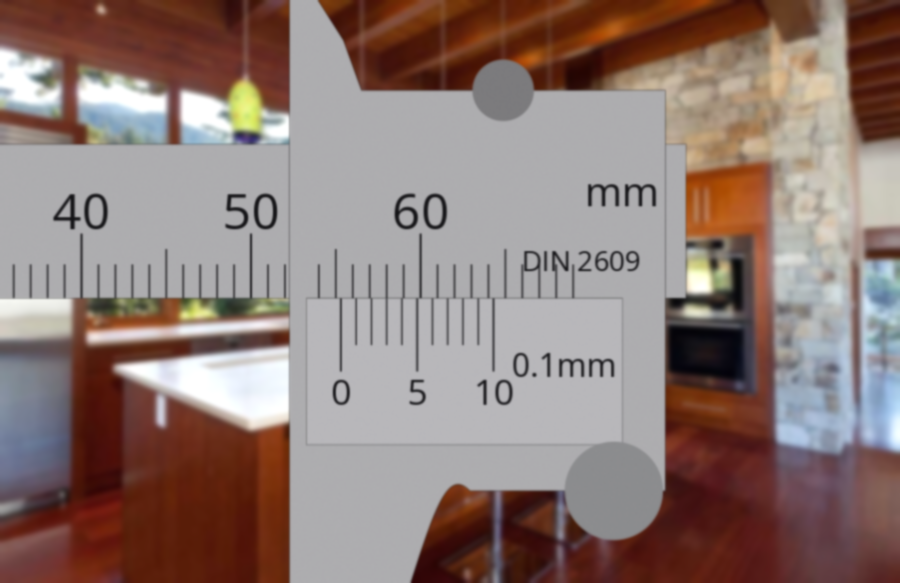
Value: mm 55.3
